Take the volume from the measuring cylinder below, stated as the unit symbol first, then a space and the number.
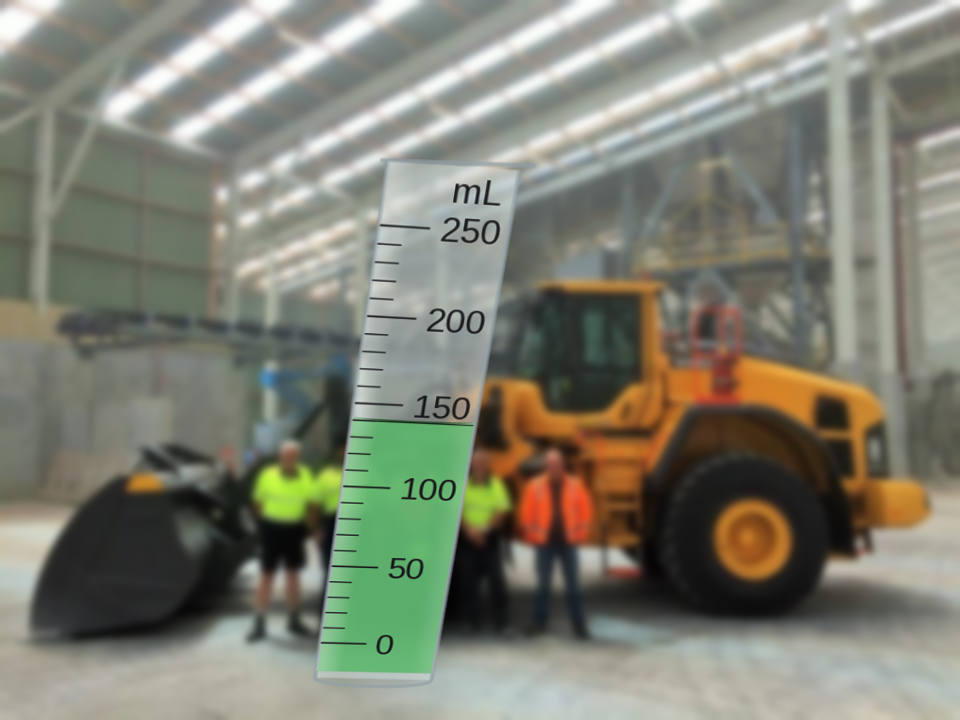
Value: mL 140
